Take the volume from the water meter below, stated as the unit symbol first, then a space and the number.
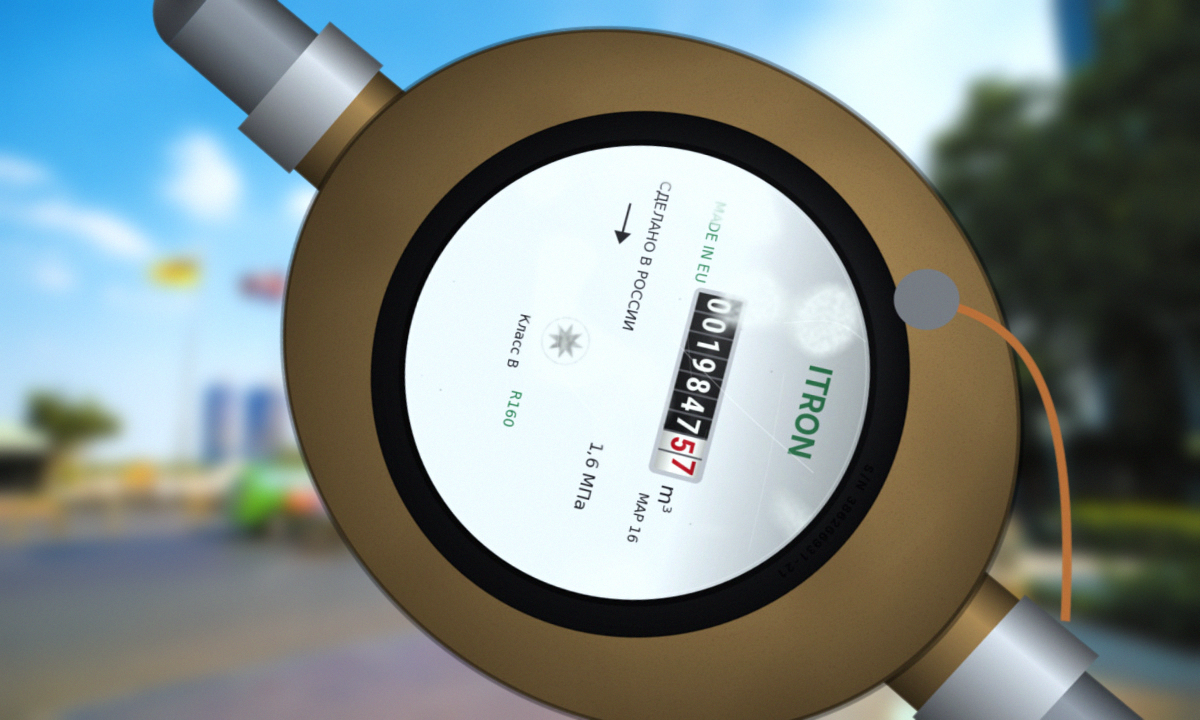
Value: m³ 19847.57
